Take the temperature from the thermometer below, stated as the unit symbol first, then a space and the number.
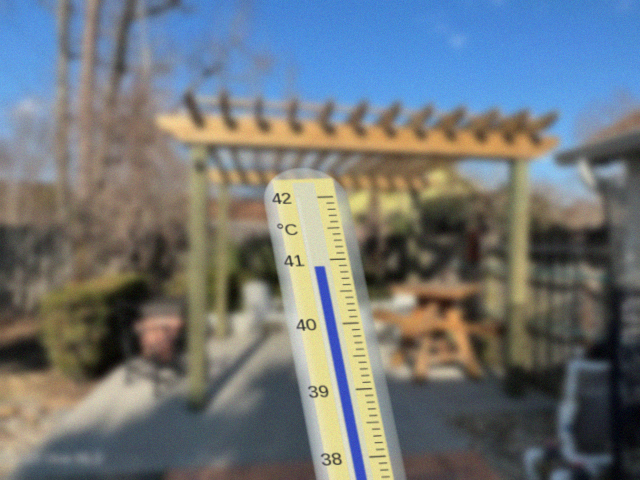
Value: °C 40.9
